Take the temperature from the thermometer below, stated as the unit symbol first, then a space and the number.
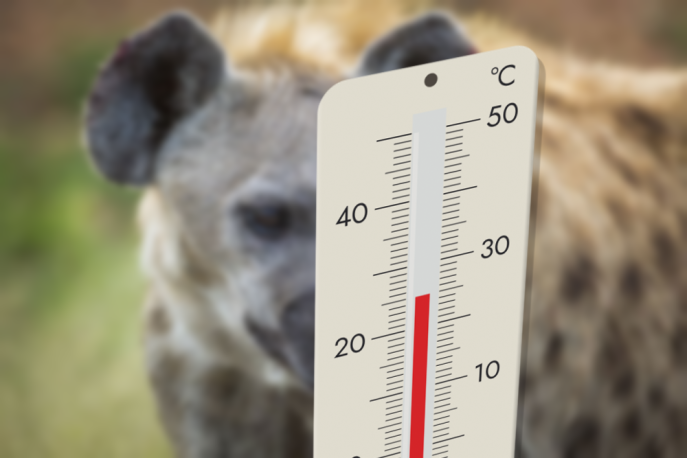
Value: °C 25
